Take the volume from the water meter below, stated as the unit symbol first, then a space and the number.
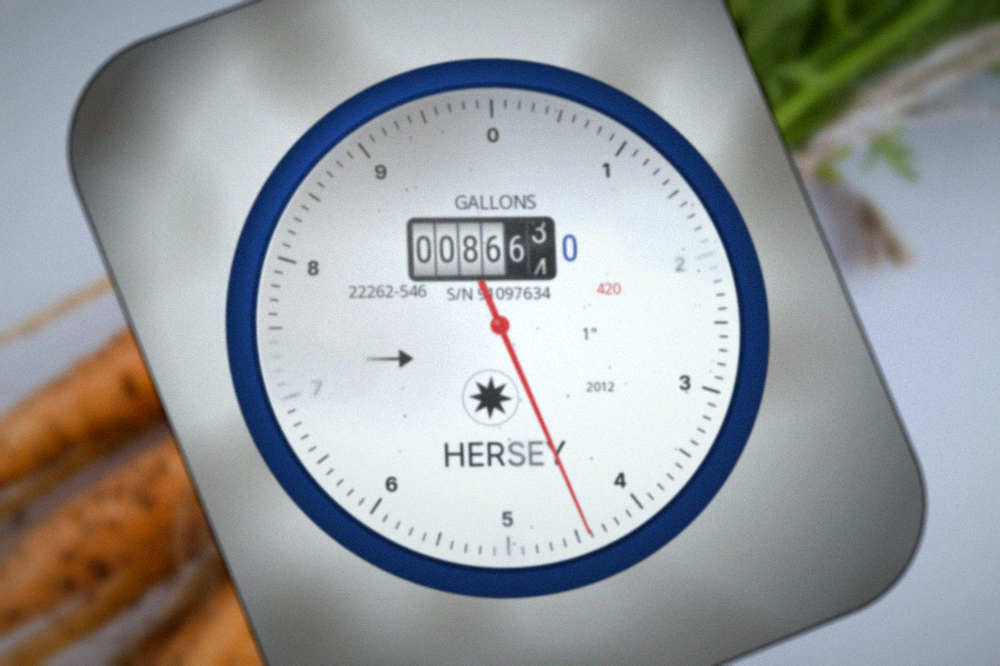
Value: gal 86634.4
